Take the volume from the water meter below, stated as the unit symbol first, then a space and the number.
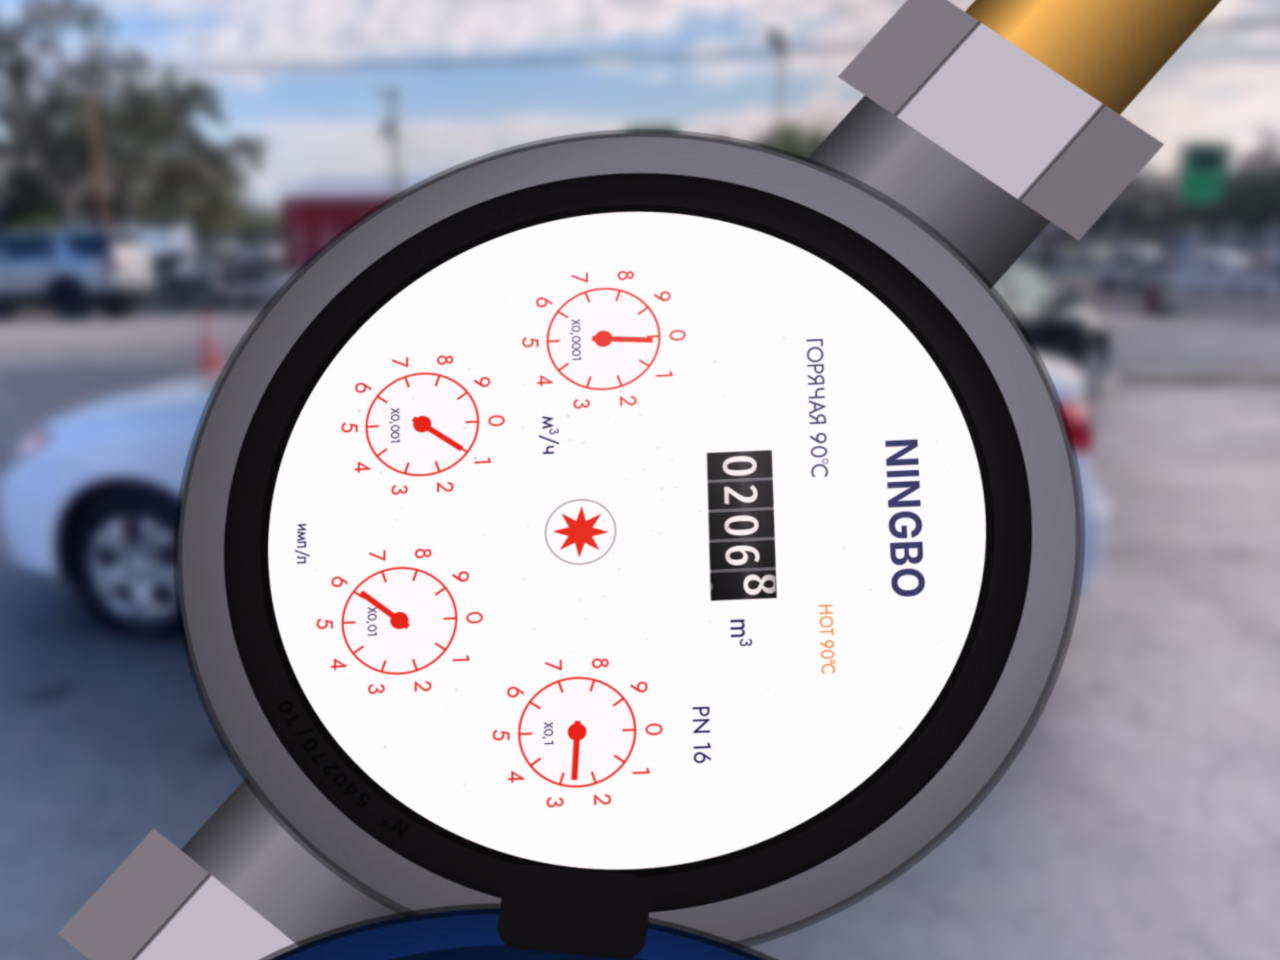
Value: m³ 2068.2610
